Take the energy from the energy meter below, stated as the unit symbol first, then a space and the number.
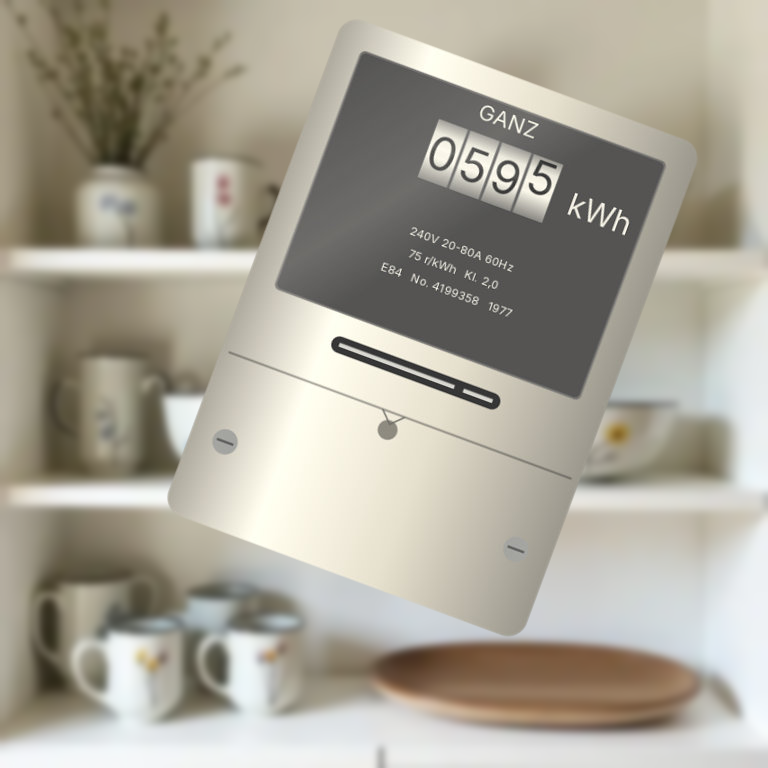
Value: kWh 595
